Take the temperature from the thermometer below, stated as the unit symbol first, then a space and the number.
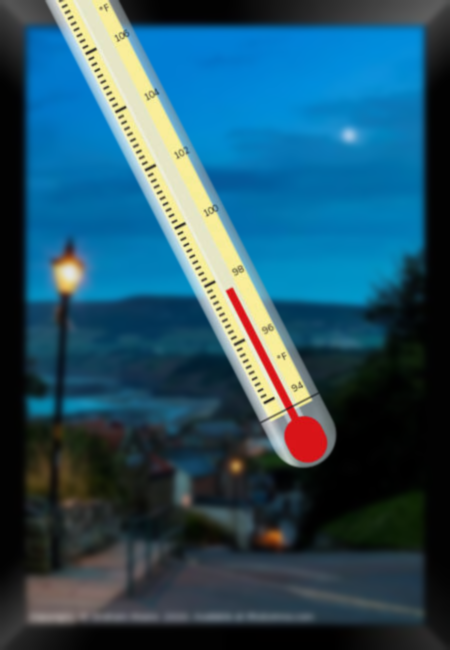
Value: °F 97.6
